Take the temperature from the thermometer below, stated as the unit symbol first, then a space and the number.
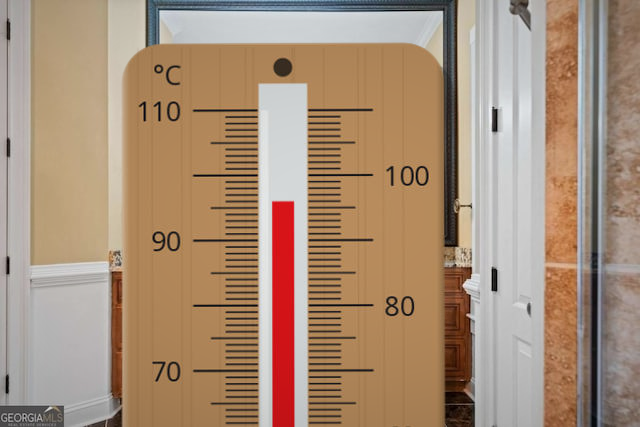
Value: °C 96
